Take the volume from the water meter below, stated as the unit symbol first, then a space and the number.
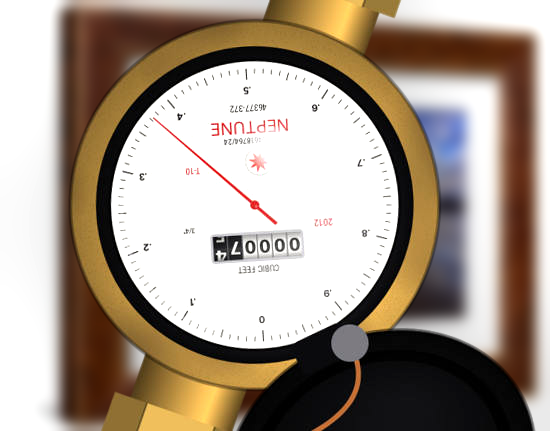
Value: ft³ 74.37
